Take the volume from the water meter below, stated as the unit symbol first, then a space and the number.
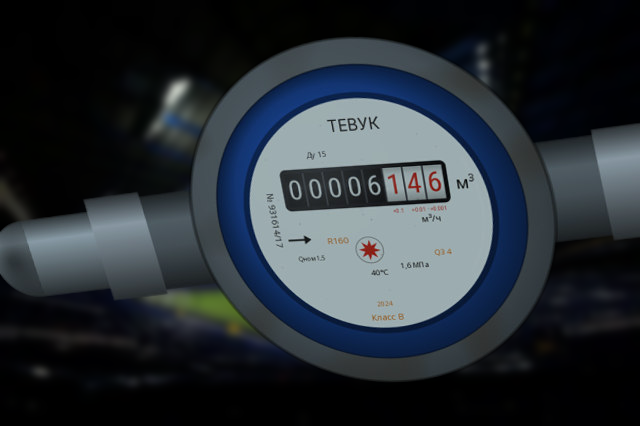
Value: m³ 6.146
